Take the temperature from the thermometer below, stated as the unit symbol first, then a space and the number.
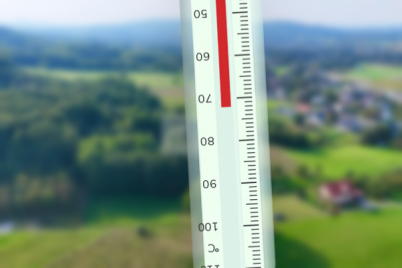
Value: °C 72
